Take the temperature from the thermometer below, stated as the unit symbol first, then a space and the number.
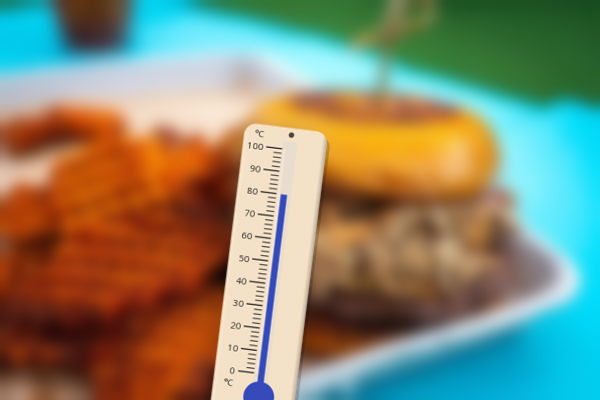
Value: °C 80
